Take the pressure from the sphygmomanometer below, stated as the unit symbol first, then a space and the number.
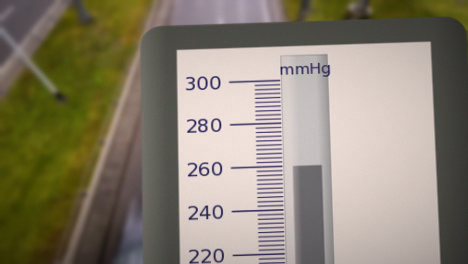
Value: mmHg 260
